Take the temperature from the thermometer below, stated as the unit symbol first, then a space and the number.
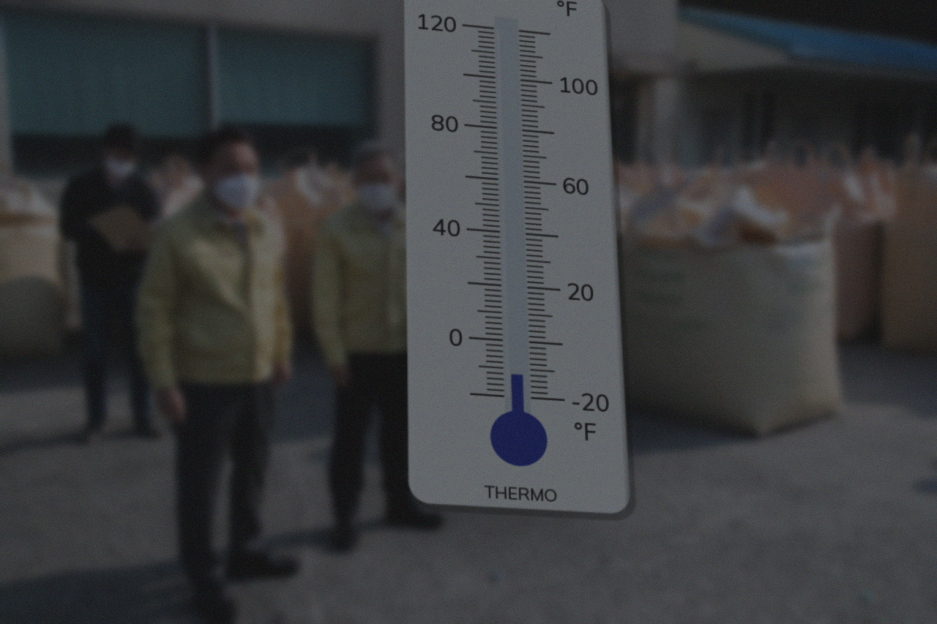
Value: °F -12
